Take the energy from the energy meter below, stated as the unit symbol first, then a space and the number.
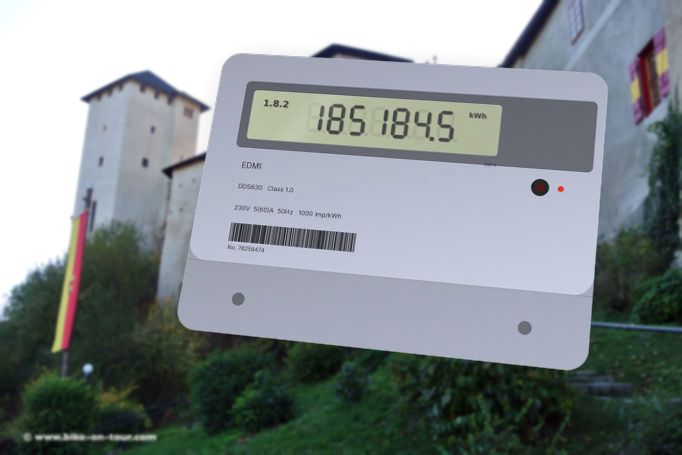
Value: kWh 185184.5
